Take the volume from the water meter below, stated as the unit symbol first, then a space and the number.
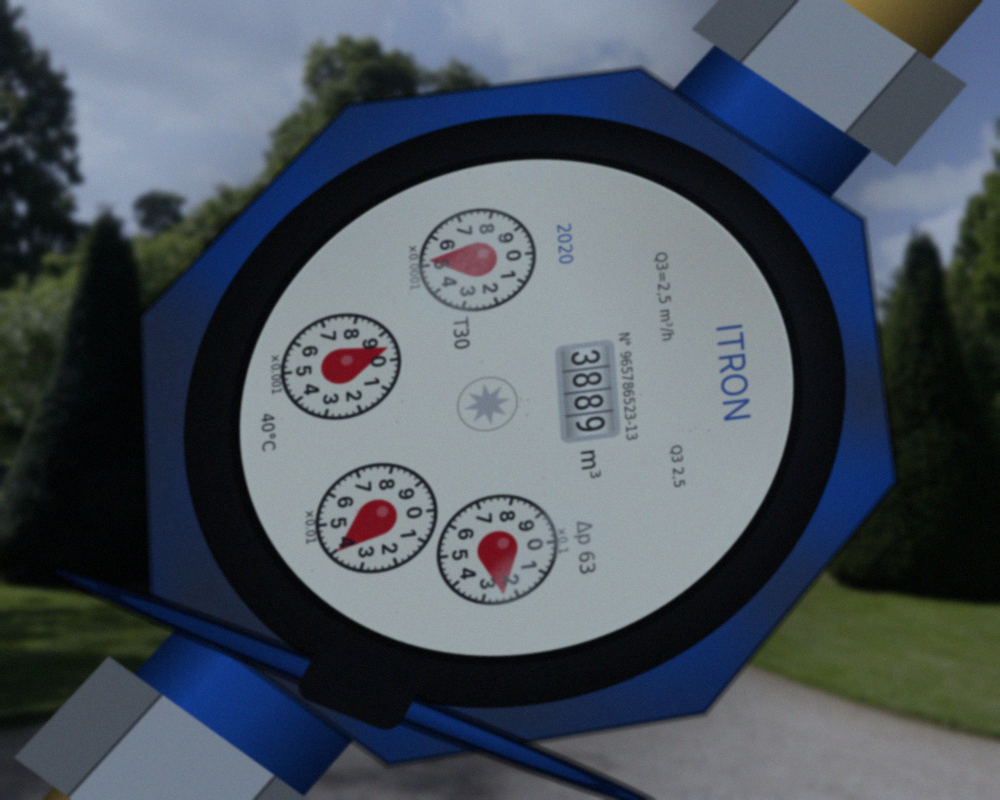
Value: m³ 3889.2395
